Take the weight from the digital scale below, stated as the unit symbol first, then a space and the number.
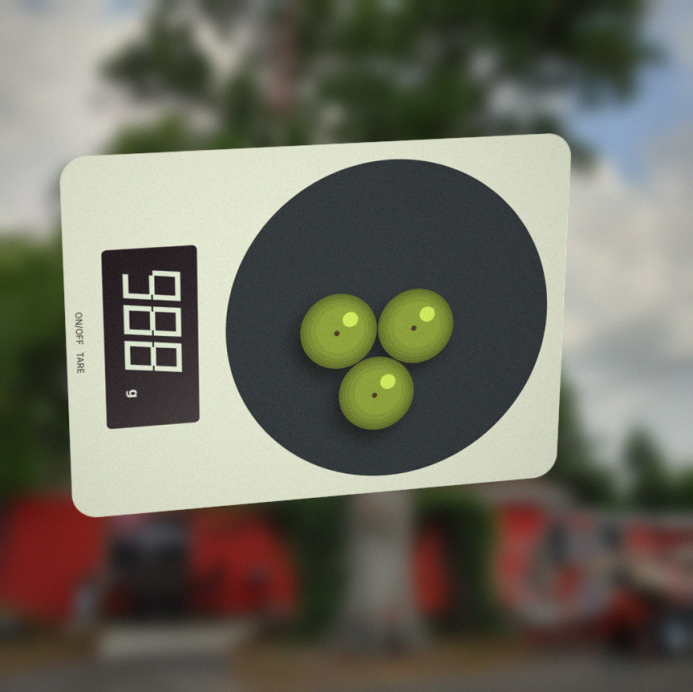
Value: g 988
